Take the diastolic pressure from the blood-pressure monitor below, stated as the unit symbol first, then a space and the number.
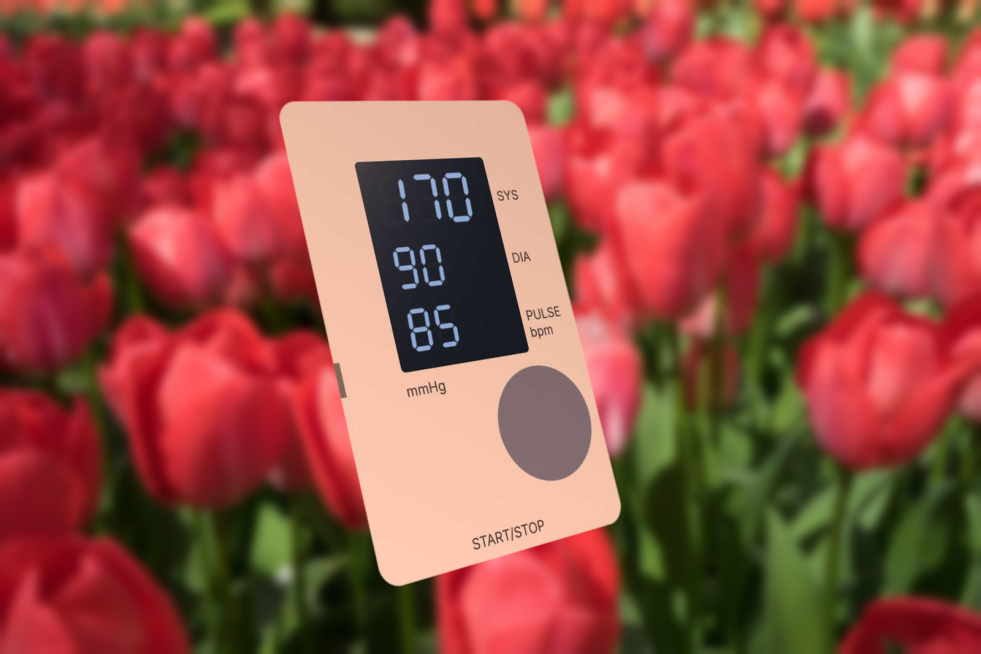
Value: mmHg 90
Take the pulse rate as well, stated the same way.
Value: bpm 85
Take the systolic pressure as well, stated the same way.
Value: mmHg 170
